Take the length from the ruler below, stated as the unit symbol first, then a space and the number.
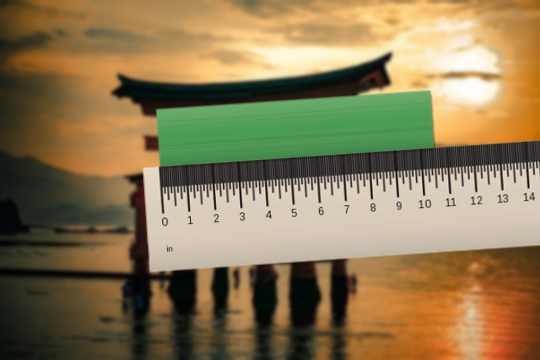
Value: in 10.5
